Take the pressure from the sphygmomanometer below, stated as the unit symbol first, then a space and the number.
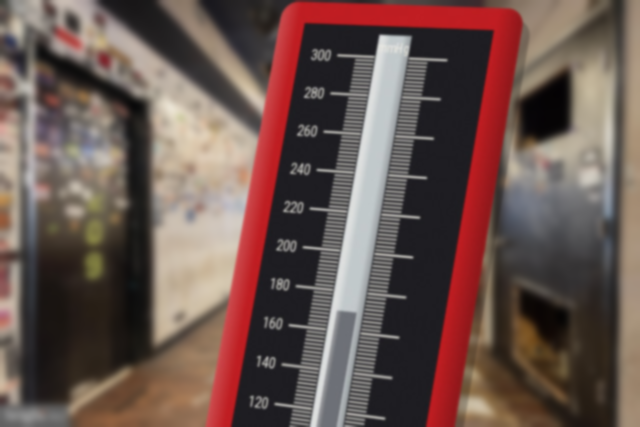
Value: mmHg 170
